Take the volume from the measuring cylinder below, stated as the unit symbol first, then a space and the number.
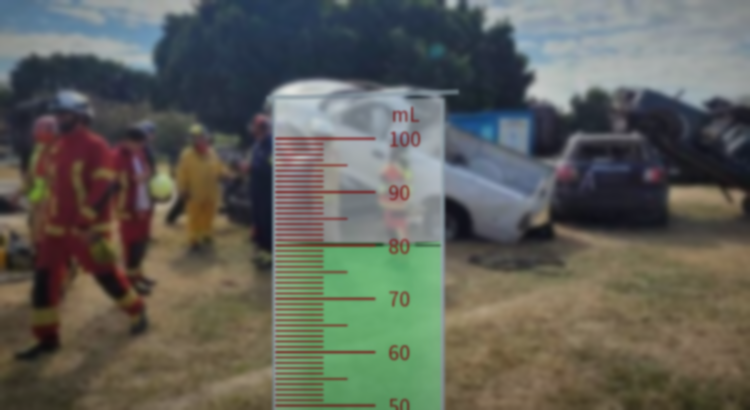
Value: mL 80
